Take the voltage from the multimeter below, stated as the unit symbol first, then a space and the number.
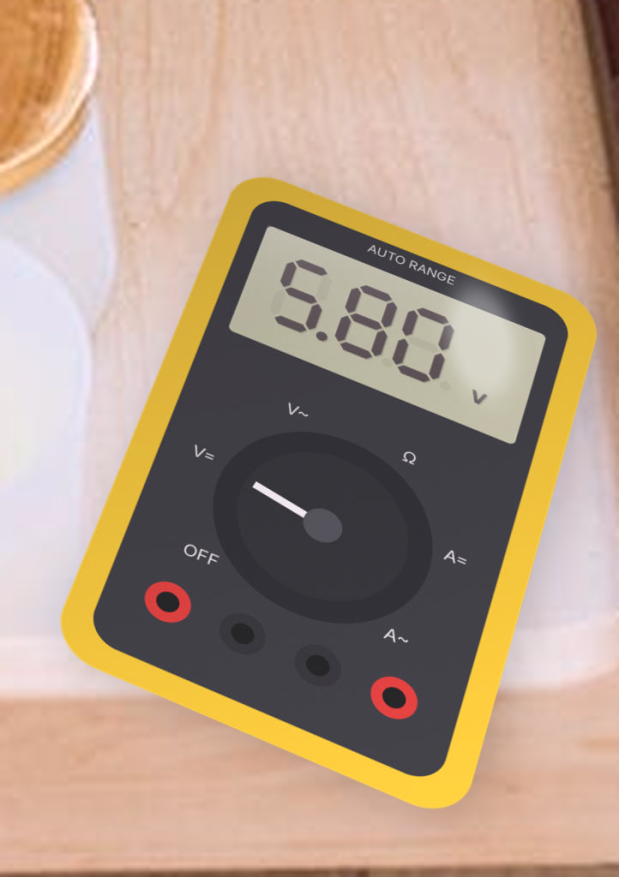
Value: V 5.80
